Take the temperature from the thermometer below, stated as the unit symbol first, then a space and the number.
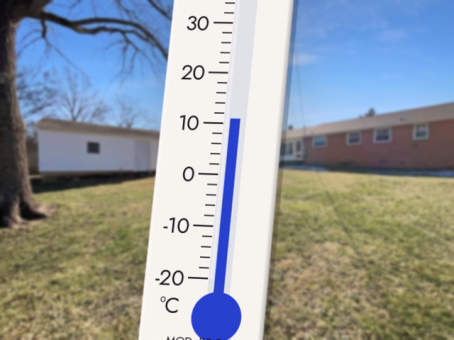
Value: °C 11
